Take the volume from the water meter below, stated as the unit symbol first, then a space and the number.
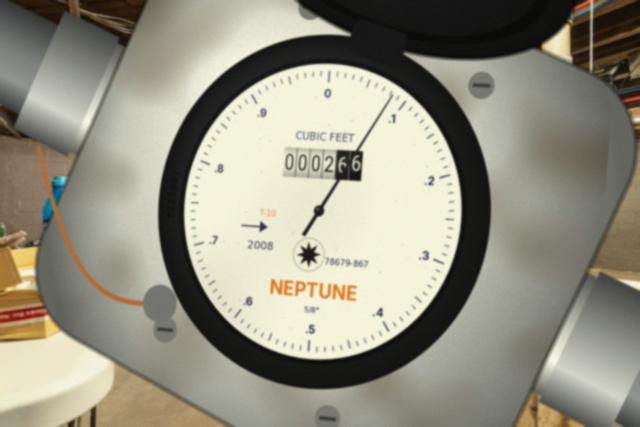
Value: ft³ 266.08
